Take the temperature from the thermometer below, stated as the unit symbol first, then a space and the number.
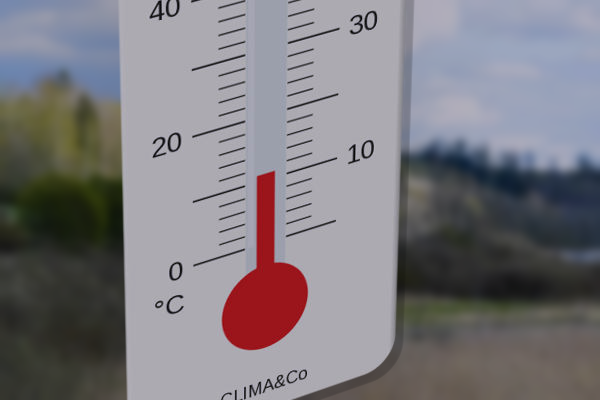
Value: °C 11
